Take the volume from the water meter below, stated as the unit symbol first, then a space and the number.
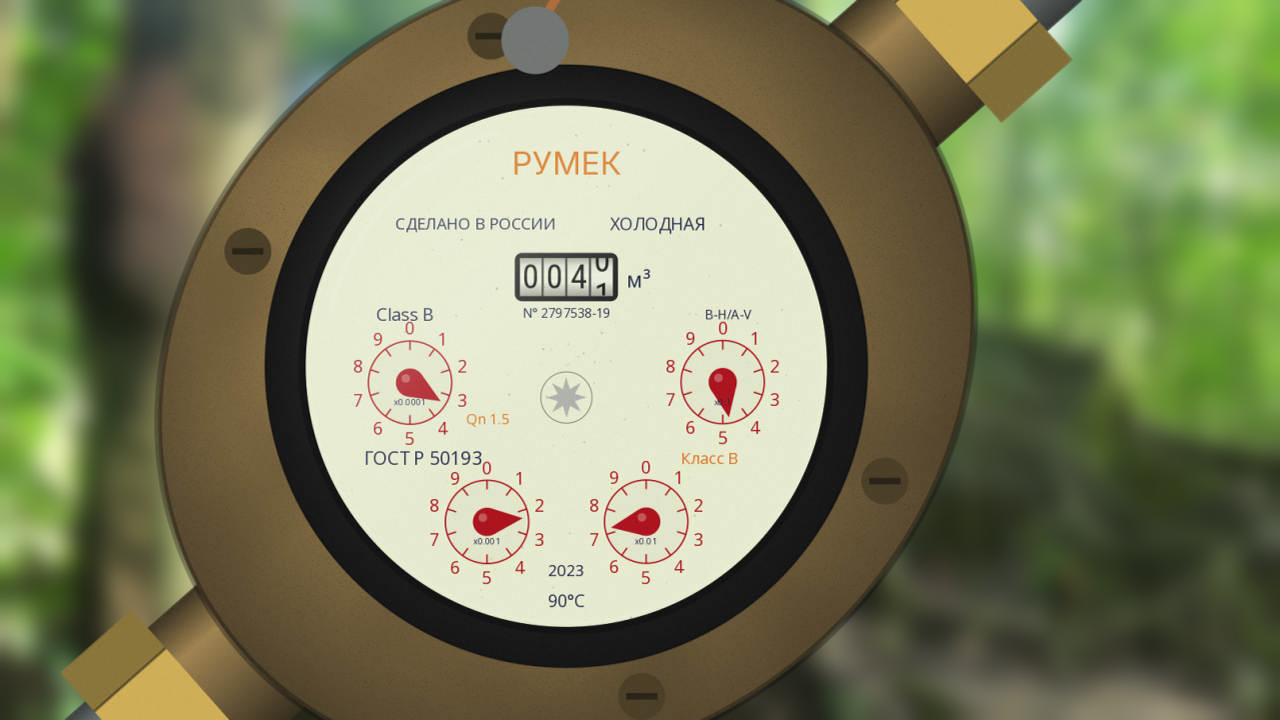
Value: m³ 40.4723
